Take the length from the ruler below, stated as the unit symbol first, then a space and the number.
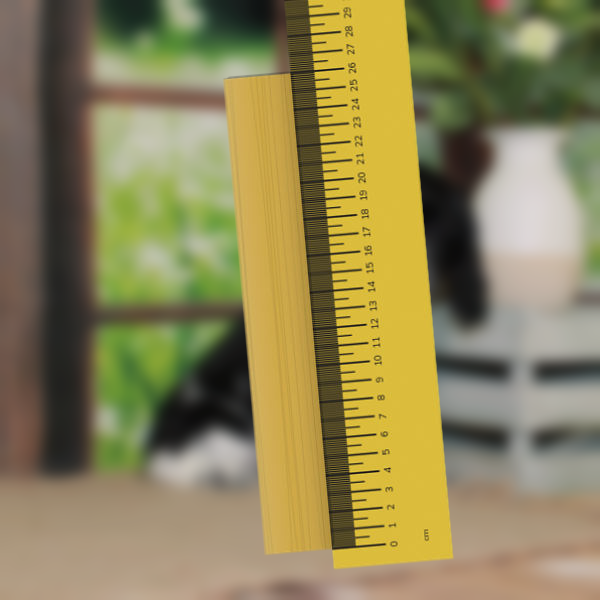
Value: cm 26
